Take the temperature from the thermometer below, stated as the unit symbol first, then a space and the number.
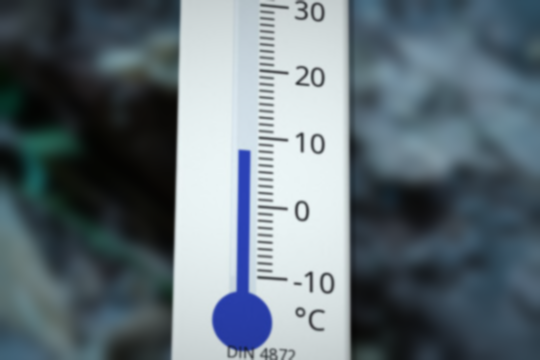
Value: °C 8
